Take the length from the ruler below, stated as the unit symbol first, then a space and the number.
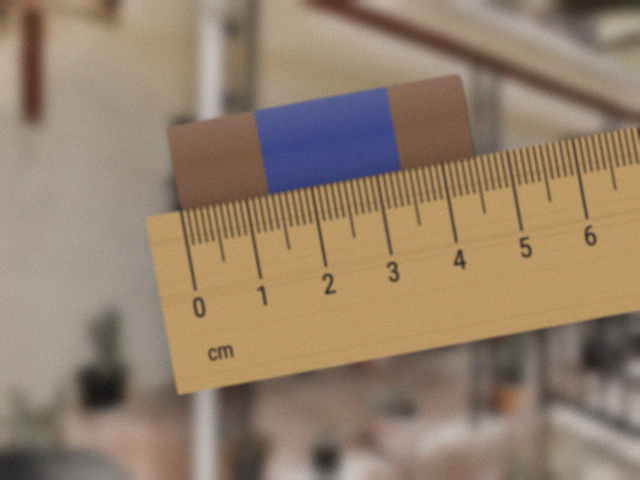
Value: cm 4.5
